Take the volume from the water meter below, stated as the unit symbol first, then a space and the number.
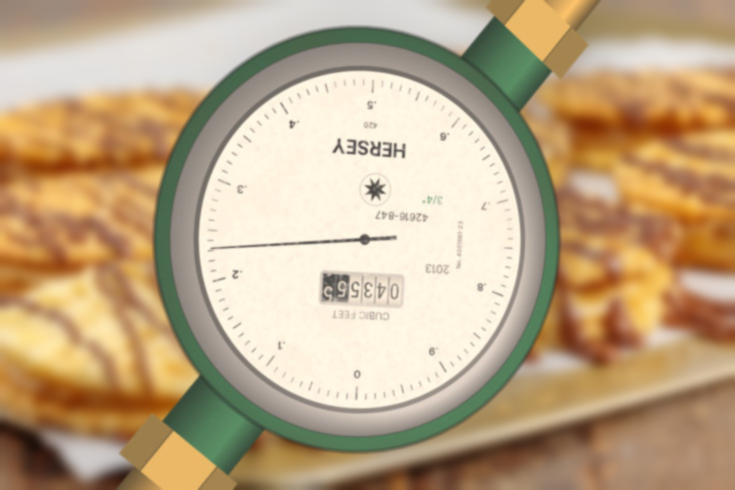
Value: ft³ 43555.23
